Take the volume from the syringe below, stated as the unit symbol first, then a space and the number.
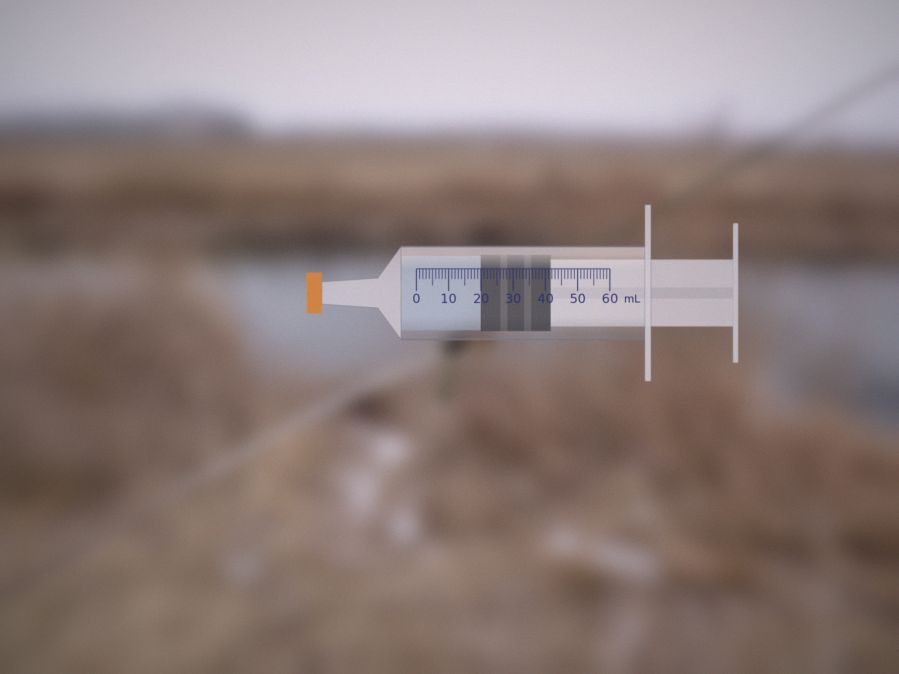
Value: mL 20
